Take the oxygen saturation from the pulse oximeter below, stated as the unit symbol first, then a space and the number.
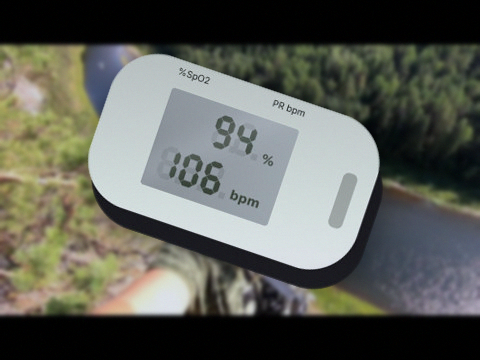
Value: % 94
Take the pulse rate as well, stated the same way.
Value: bpm 106
